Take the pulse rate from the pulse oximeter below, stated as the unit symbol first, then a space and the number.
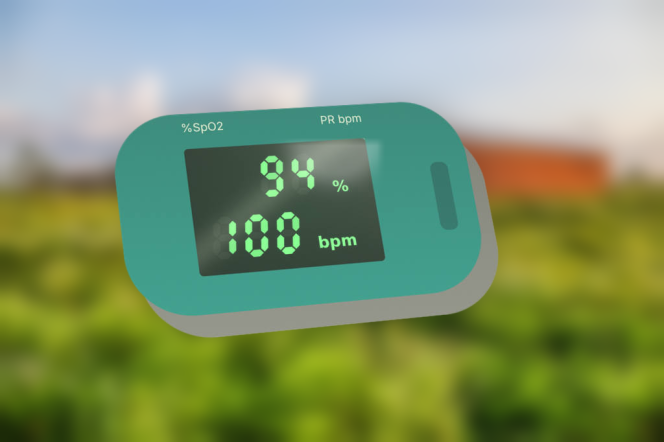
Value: bpm 100
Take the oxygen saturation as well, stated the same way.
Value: % 94
